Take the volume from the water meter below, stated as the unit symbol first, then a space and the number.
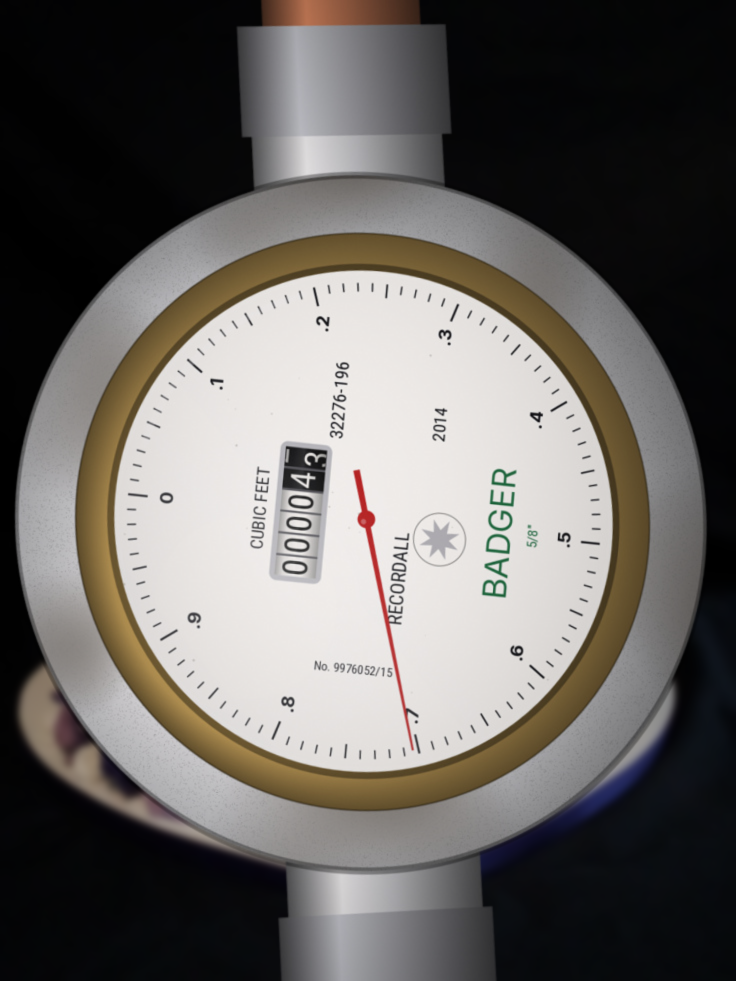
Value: ft³ 42.70
